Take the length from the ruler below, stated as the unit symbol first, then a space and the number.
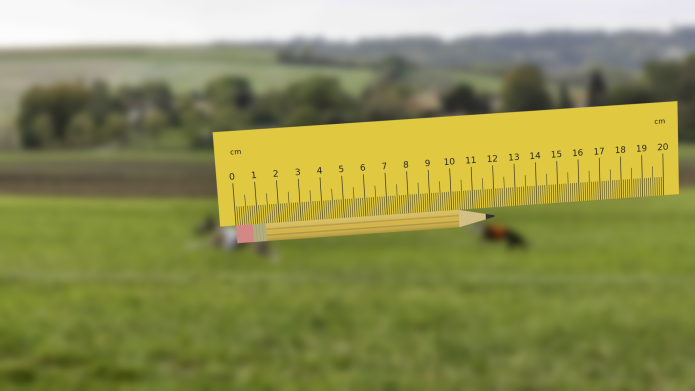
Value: cm 12
